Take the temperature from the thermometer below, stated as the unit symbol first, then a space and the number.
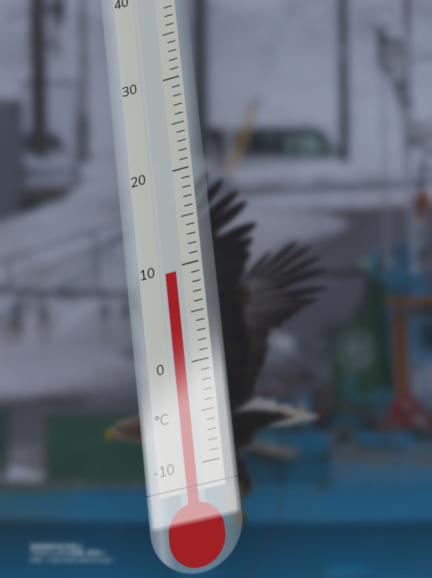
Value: °C 9.5
